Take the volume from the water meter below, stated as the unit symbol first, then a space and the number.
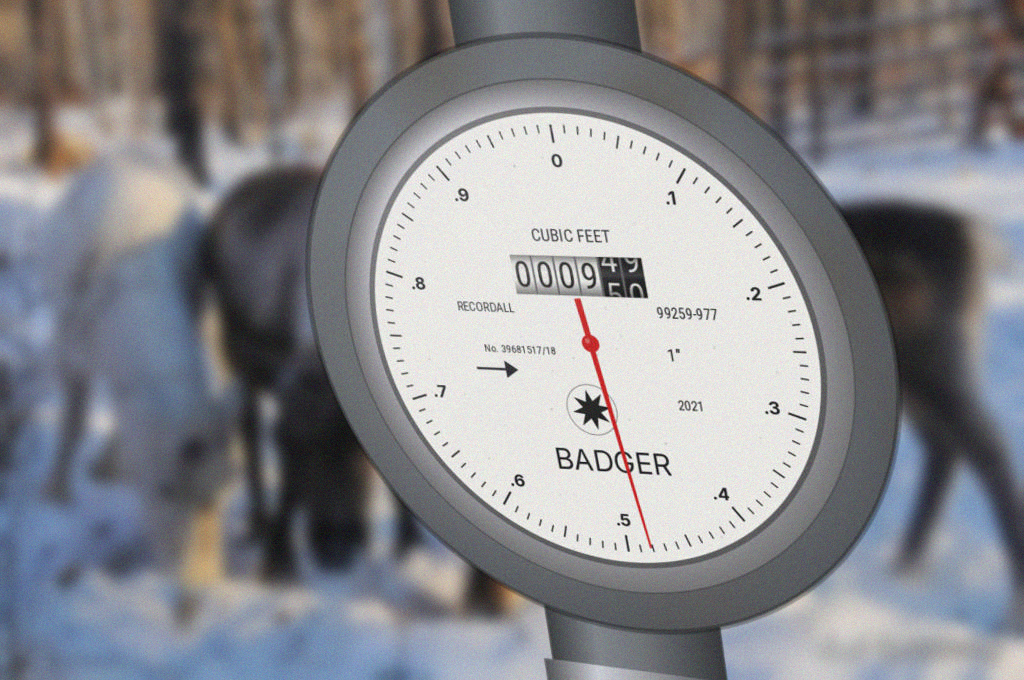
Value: ft³ 949.48
